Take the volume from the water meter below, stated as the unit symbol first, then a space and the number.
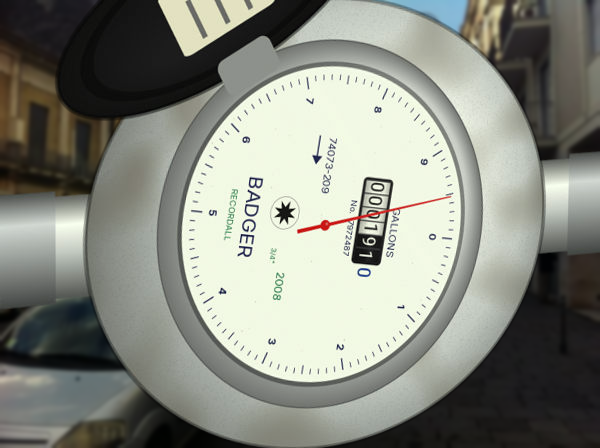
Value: gal 1909.5
